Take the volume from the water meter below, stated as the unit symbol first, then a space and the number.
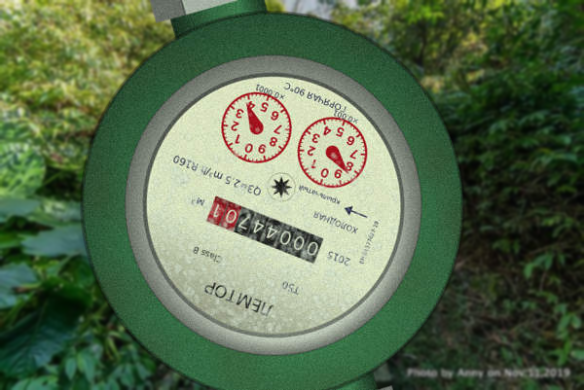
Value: m³ 447.0183
